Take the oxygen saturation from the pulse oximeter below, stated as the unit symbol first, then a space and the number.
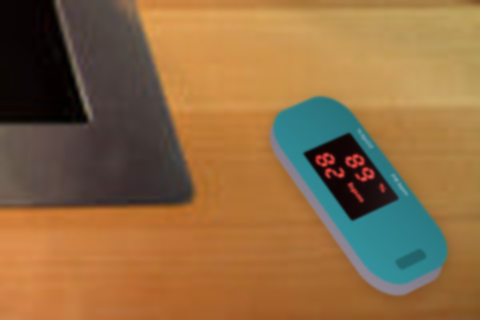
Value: % 89
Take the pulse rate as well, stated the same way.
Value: bpm 82
